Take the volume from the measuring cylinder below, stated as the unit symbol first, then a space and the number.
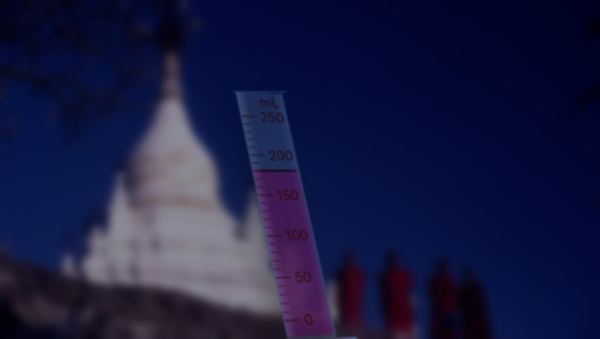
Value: mL 180
